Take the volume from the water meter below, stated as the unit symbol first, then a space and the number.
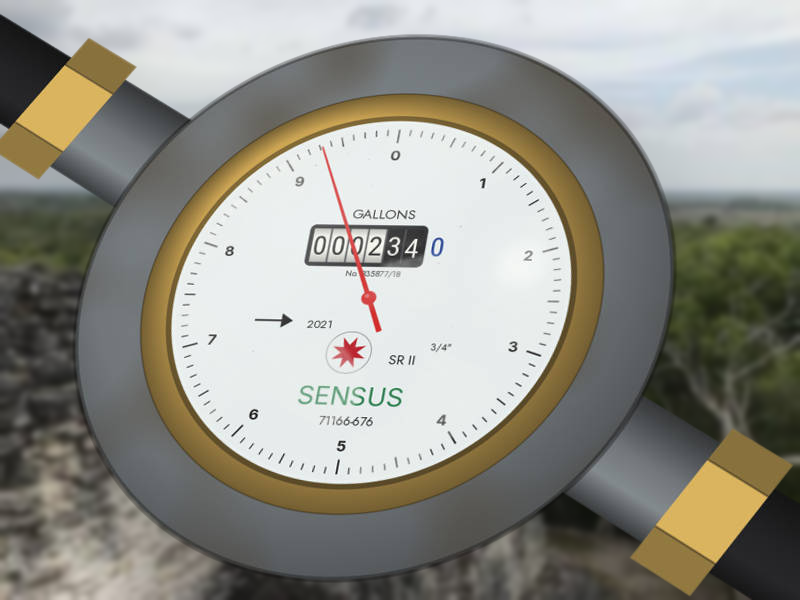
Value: gal 2339.3
